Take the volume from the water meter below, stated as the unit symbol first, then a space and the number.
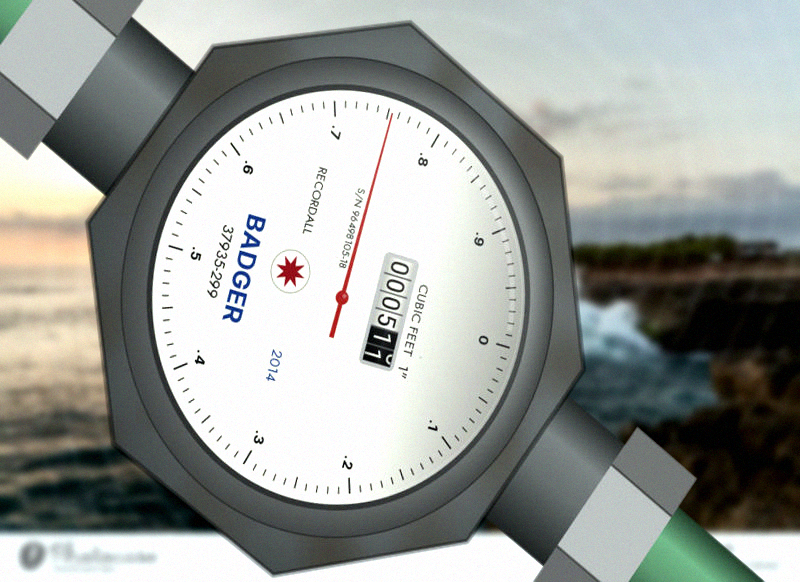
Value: ft³ 510.75
